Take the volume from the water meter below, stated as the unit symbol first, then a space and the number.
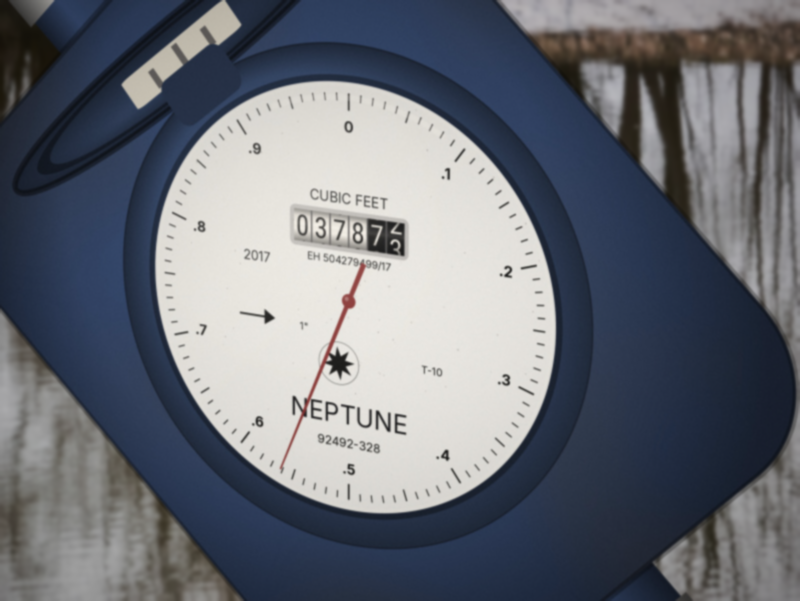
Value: ft³ 37872.56
